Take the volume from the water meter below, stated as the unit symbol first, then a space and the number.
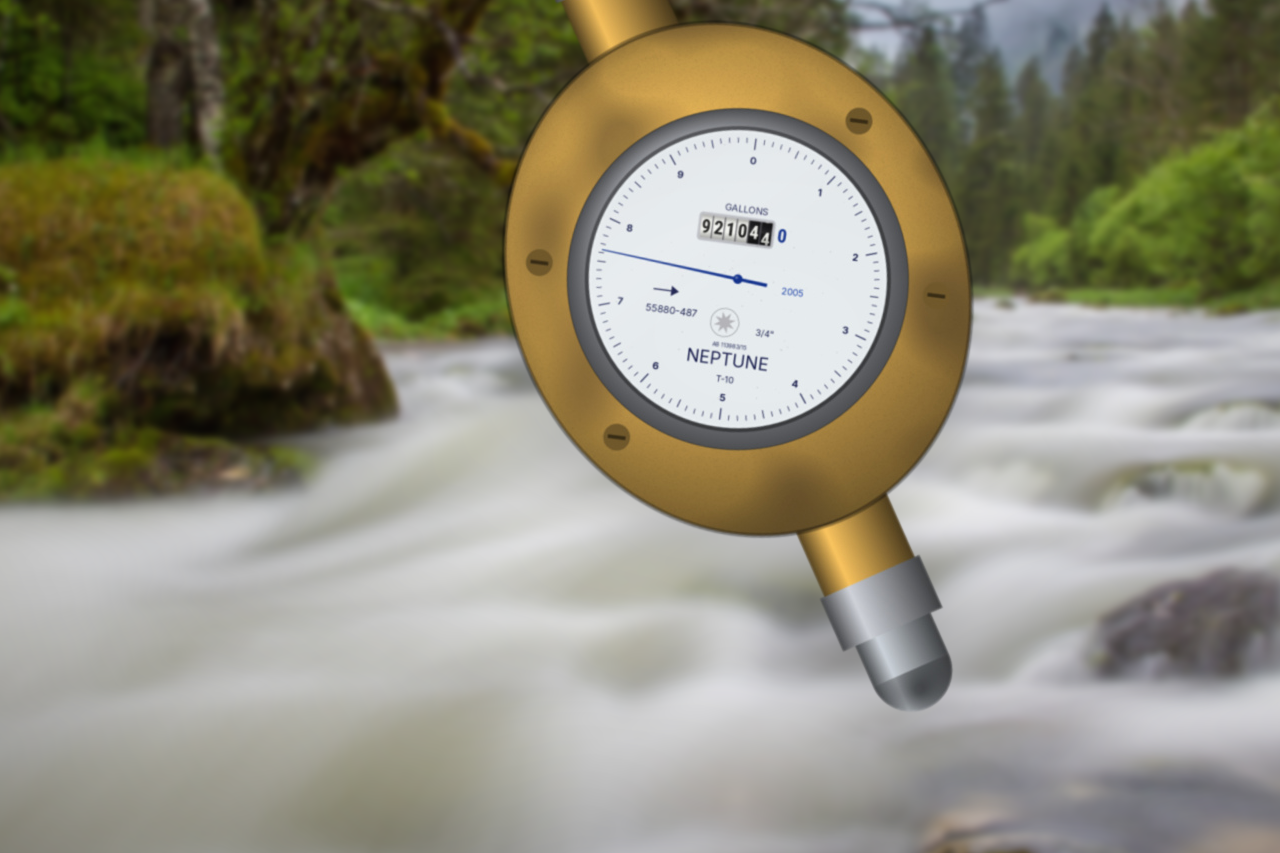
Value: gal 9210437.6
